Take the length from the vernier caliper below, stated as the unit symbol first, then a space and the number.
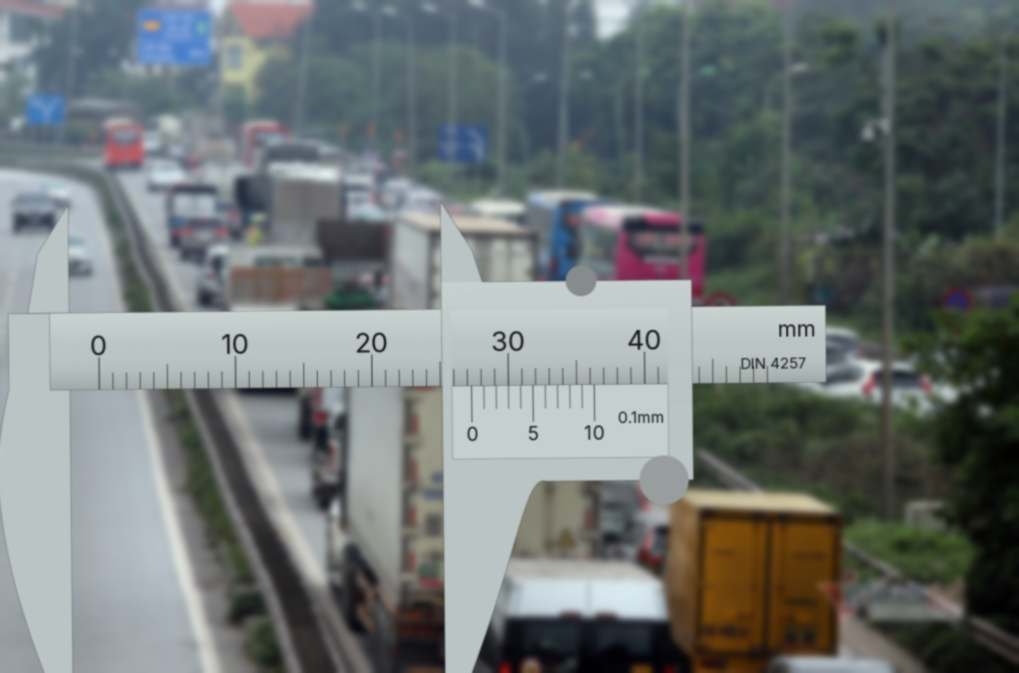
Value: mm 27.3
